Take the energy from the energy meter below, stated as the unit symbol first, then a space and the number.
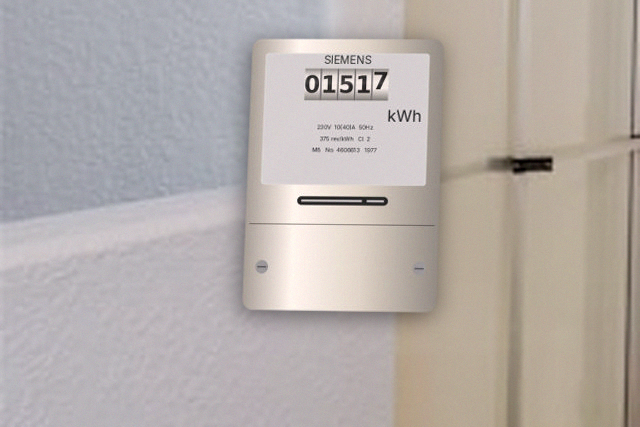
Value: kWh 1517
